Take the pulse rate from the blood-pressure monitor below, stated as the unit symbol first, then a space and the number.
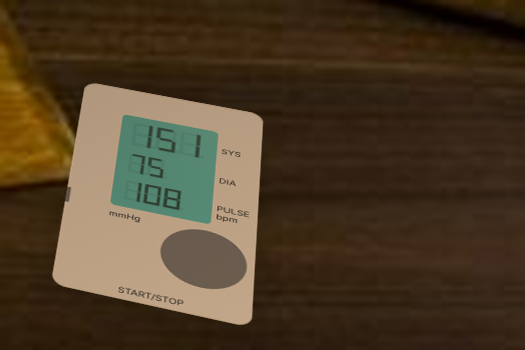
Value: bpm 108
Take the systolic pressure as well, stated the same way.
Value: mmHg 151
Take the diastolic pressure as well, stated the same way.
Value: mmHg 75
